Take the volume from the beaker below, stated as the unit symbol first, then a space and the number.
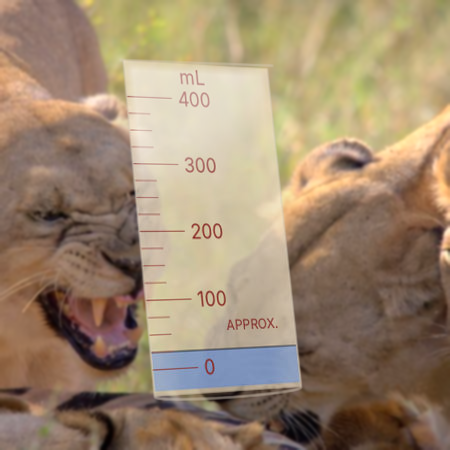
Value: mL 25
